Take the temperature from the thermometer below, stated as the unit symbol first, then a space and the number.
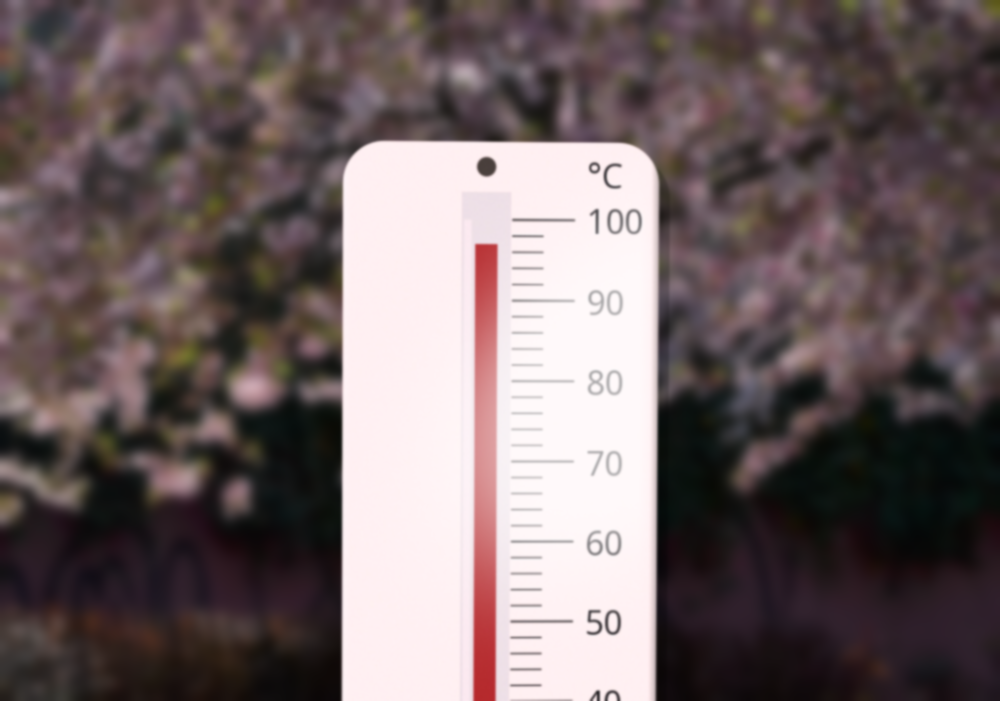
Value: °C 97
